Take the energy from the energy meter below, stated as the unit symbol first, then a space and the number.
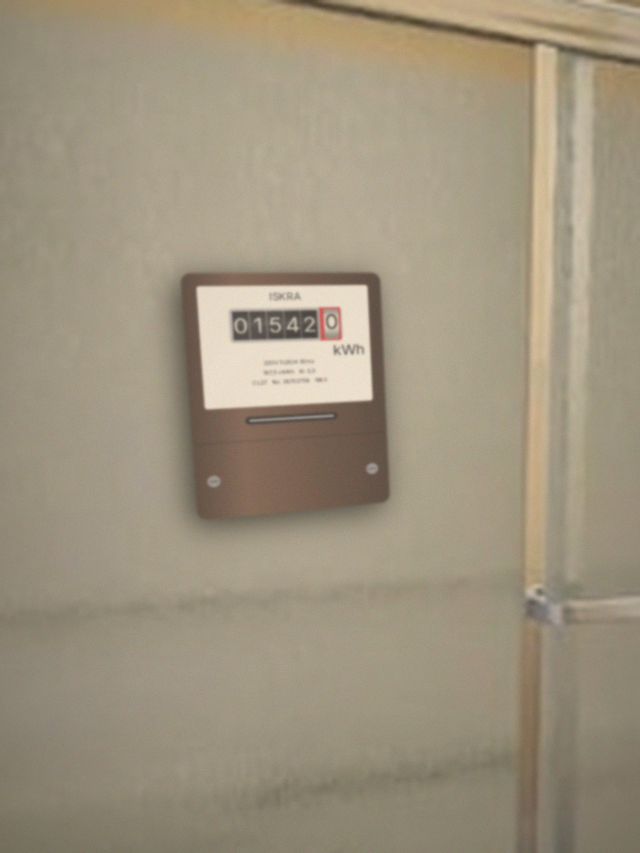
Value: kWh 1542.0
